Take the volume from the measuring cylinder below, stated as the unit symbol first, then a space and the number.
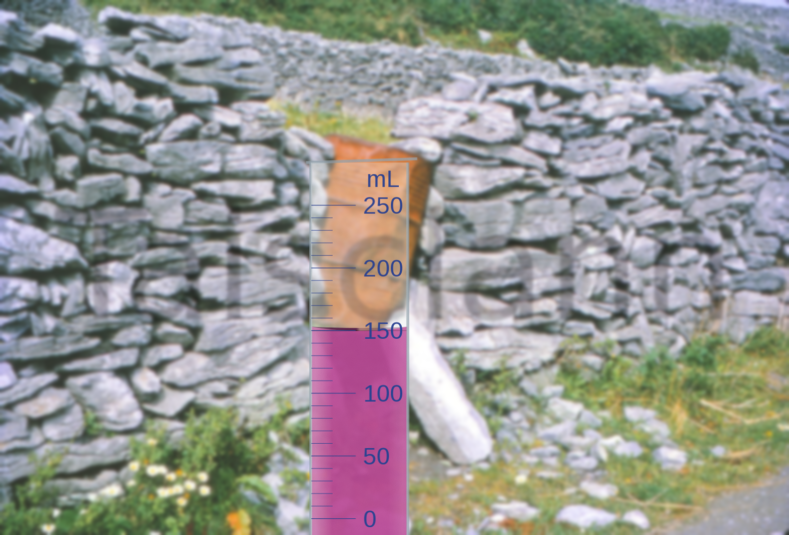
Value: mL 150
